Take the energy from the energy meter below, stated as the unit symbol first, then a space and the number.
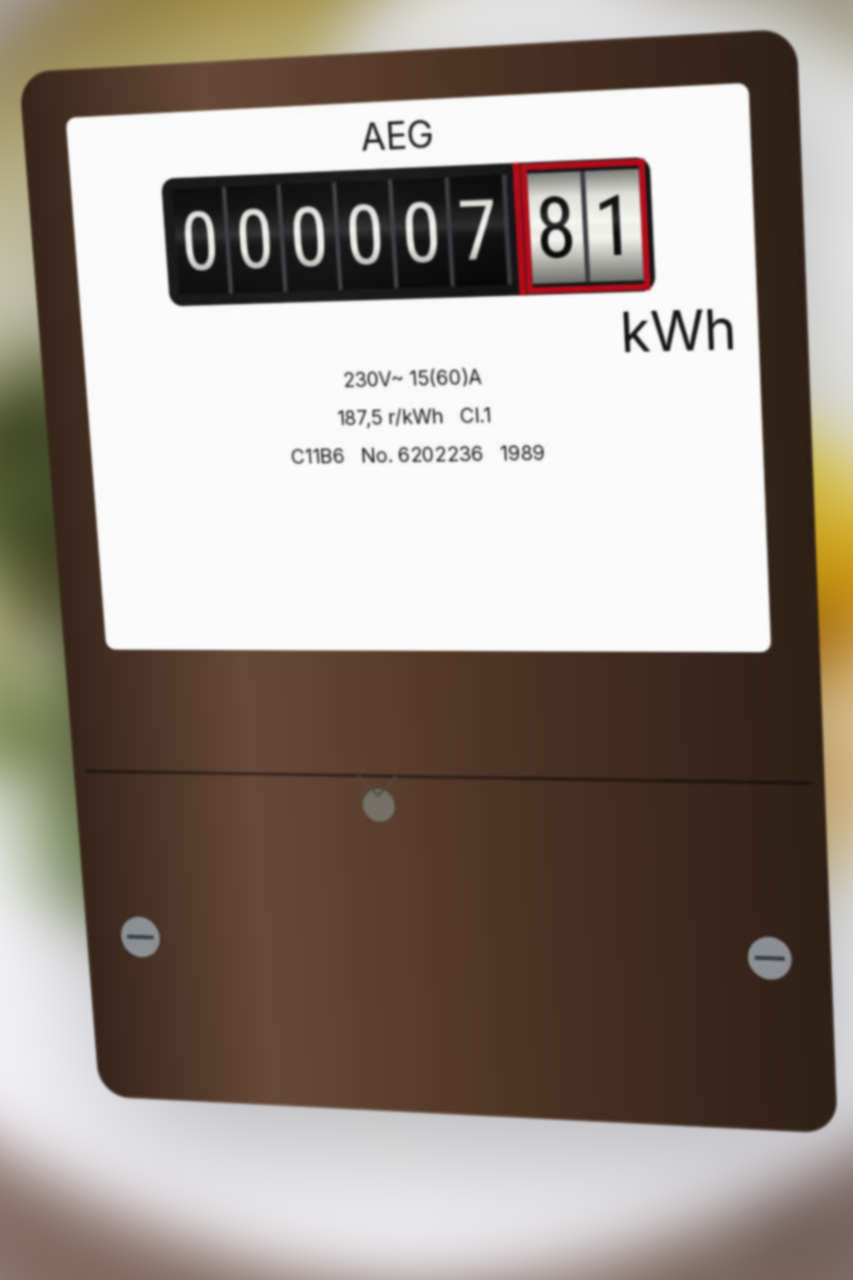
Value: kWh 7.81
